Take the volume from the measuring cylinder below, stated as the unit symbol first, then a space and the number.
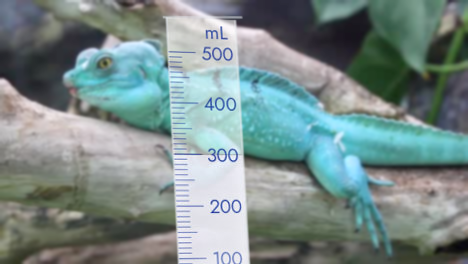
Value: mL 300
